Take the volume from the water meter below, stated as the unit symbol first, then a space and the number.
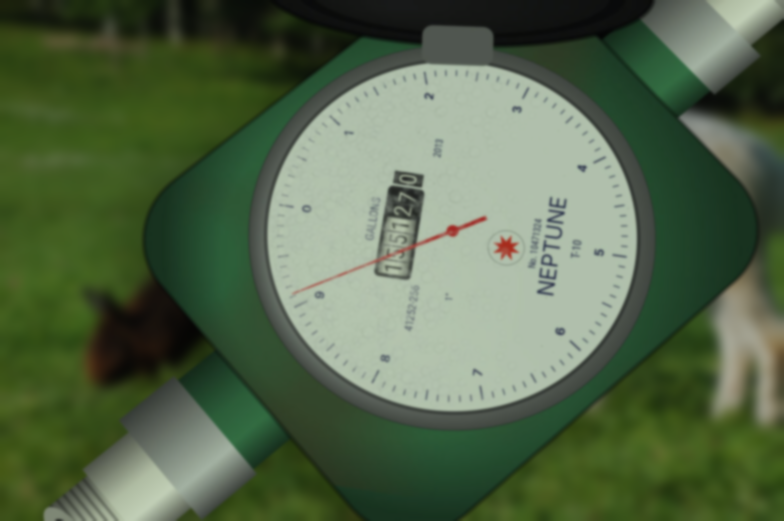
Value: gal 1551269.1
